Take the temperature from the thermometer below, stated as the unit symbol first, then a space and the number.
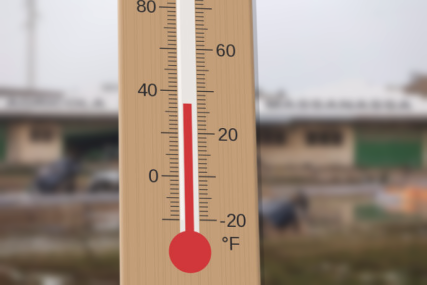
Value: °F 34
